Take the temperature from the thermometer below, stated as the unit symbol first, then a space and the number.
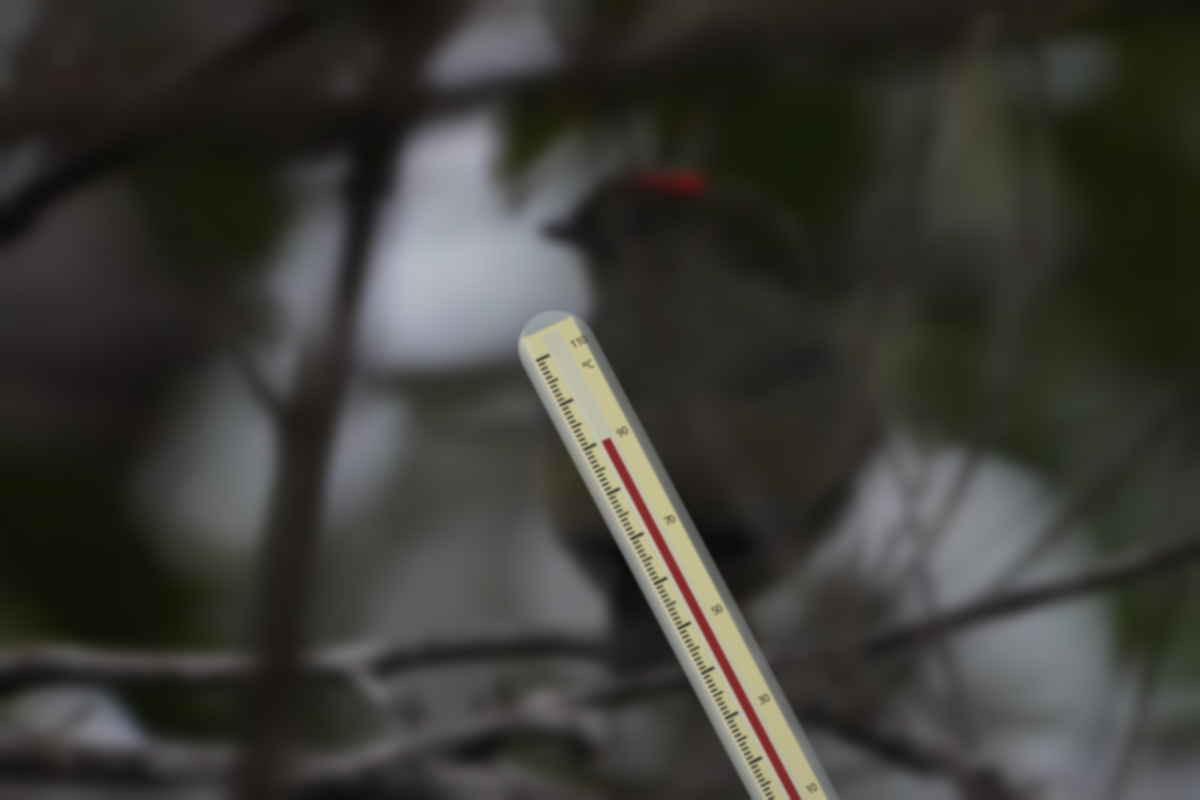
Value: °C 90
